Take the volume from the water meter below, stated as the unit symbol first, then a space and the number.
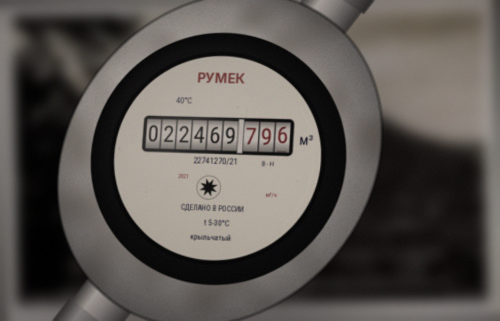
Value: m³ 22469.796
